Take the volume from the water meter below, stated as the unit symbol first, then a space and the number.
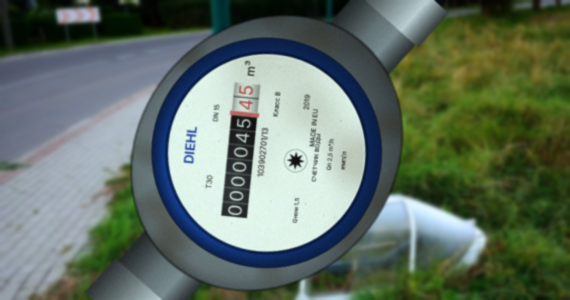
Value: m³ 45.45
